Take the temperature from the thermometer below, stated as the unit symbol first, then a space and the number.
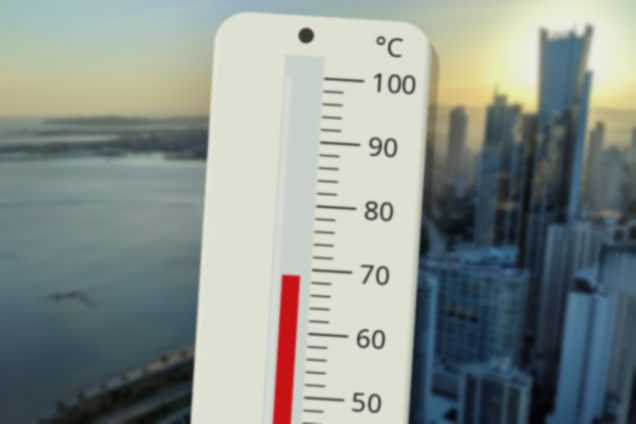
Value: °C 69
